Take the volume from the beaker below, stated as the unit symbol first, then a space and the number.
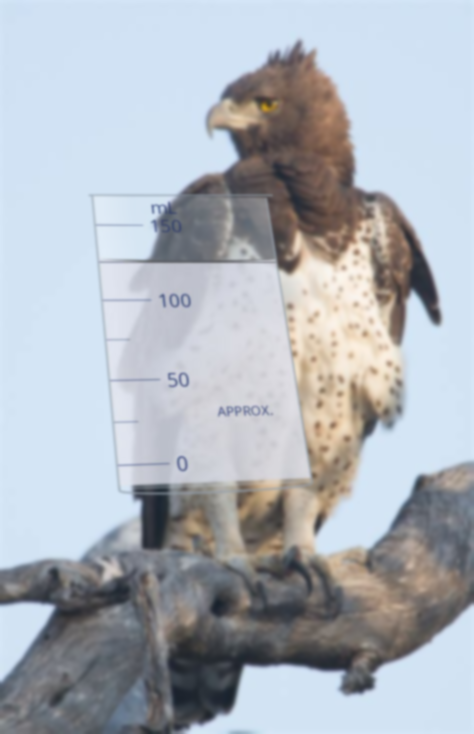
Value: mL 125
